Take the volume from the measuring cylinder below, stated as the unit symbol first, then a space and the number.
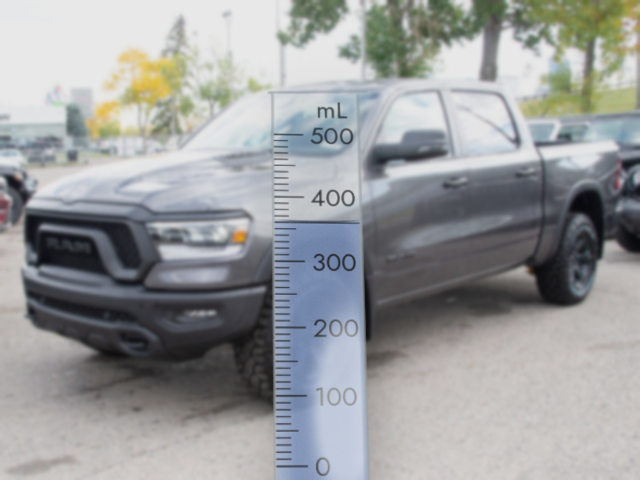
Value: mL 360
